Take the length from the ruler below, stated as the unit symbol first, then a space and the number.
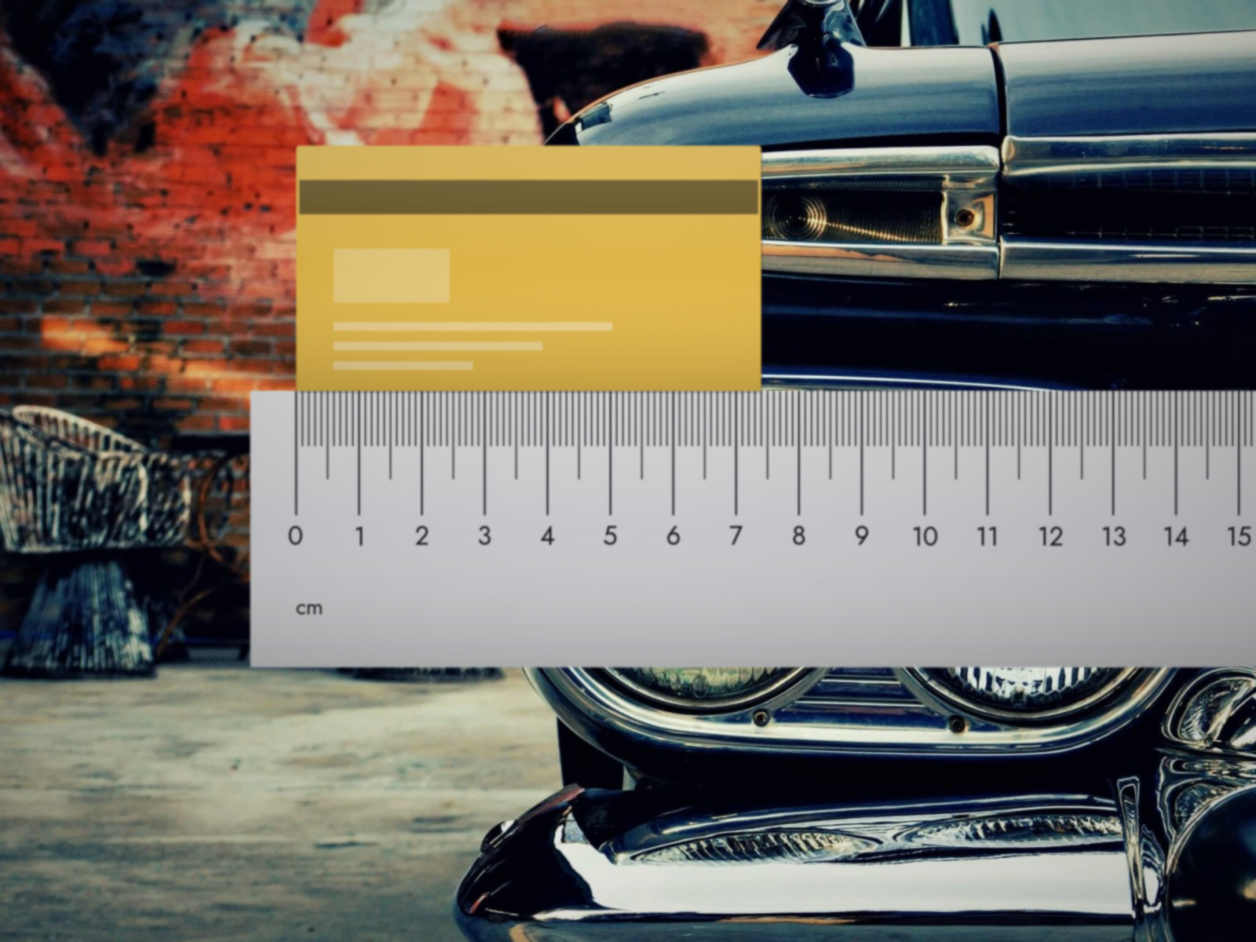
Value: cm 7.4
